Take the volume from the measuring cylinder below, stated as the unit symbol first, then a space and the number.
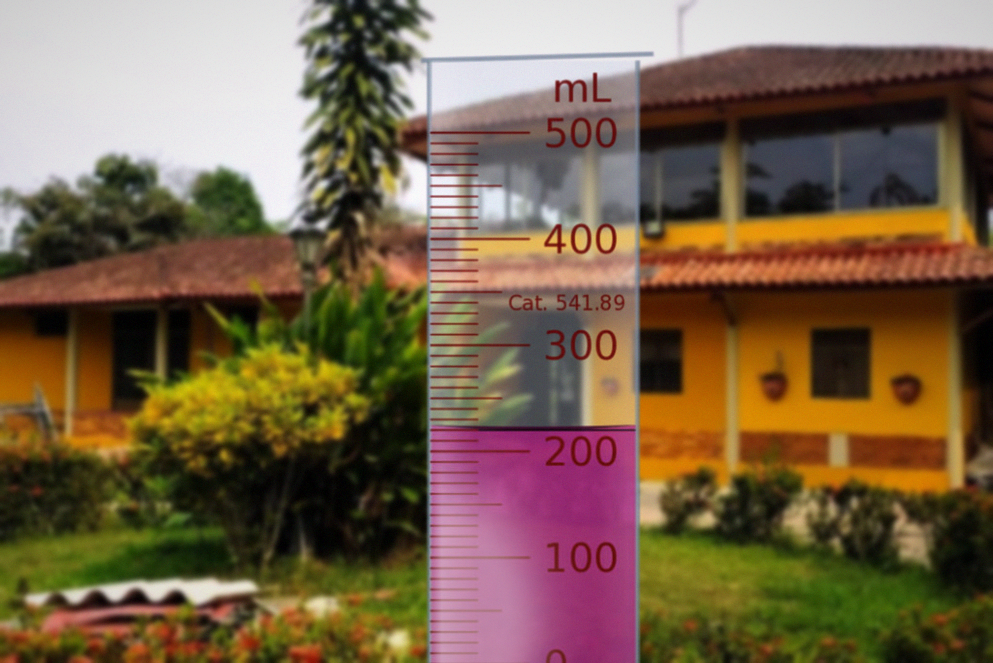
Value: mL 220
